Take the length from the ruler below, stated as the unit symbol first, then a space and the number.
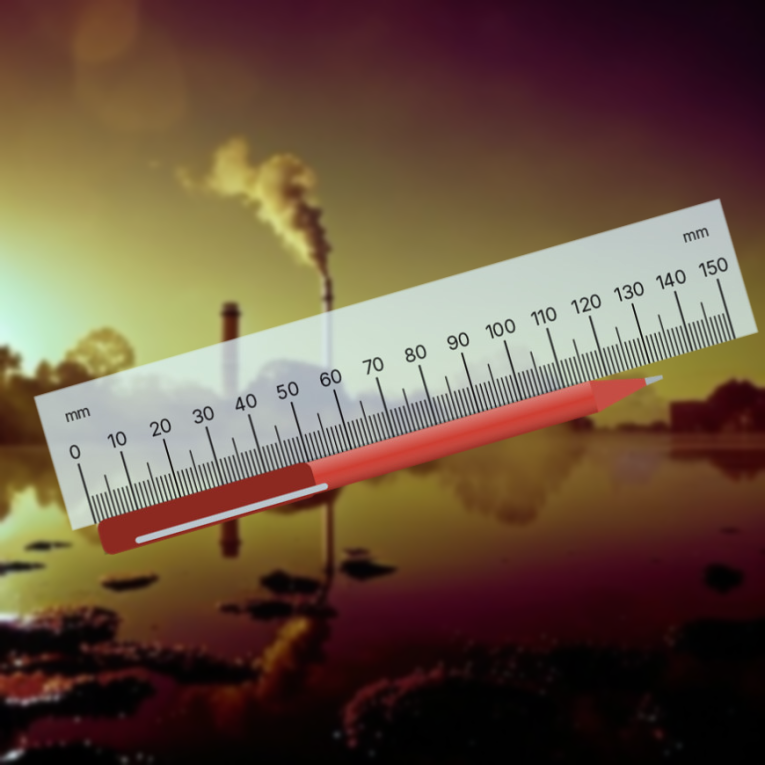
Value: mm 132
